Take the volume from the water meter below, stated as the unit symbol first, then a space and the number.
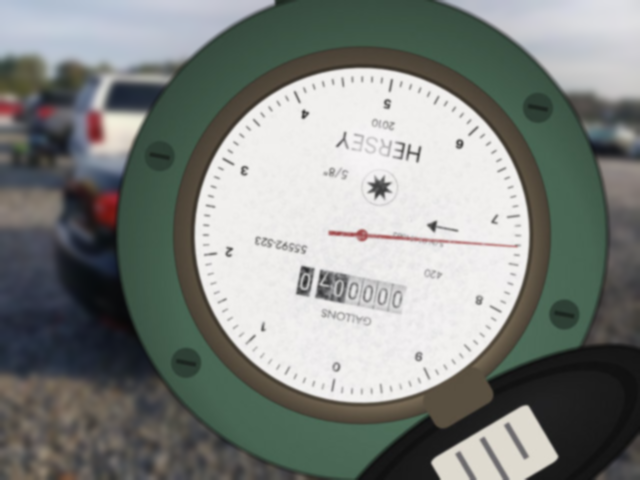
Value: gal 67.3
